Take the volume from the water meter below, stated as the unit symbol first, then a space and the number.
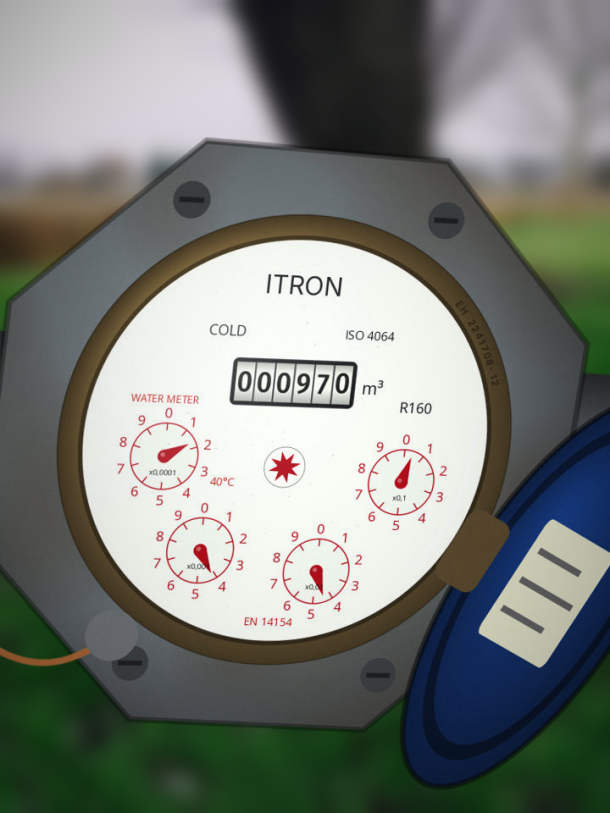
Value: m³ 970.0441
